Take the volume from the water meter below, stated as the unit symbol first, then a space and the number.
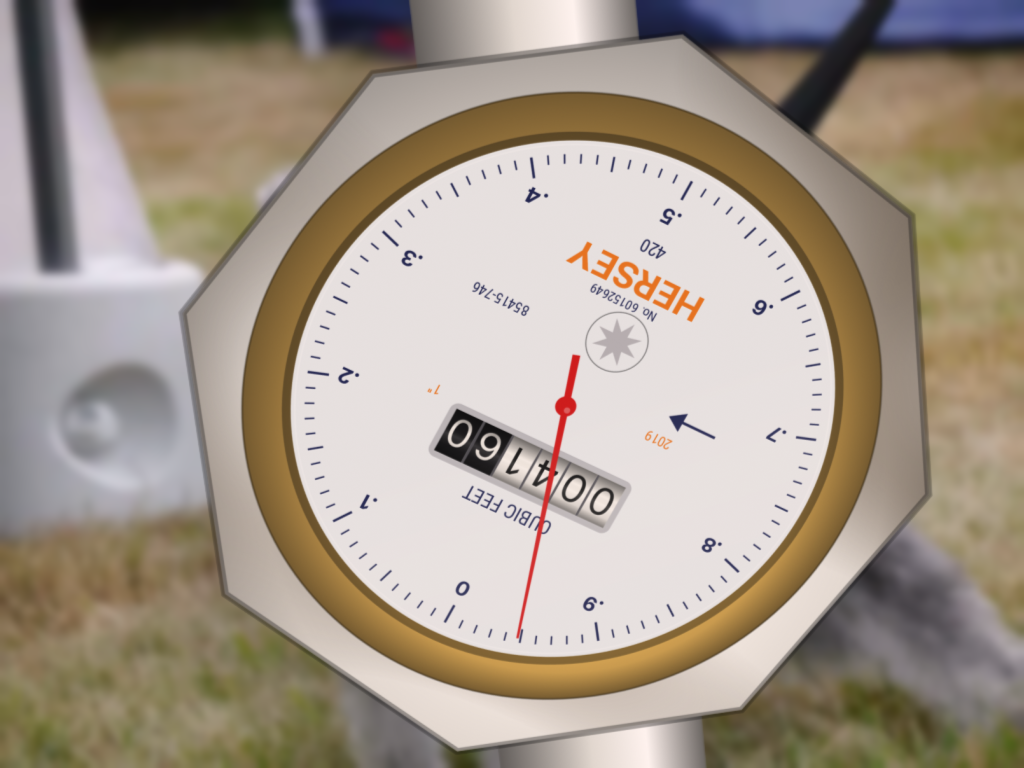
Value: ft³ 4159.95
